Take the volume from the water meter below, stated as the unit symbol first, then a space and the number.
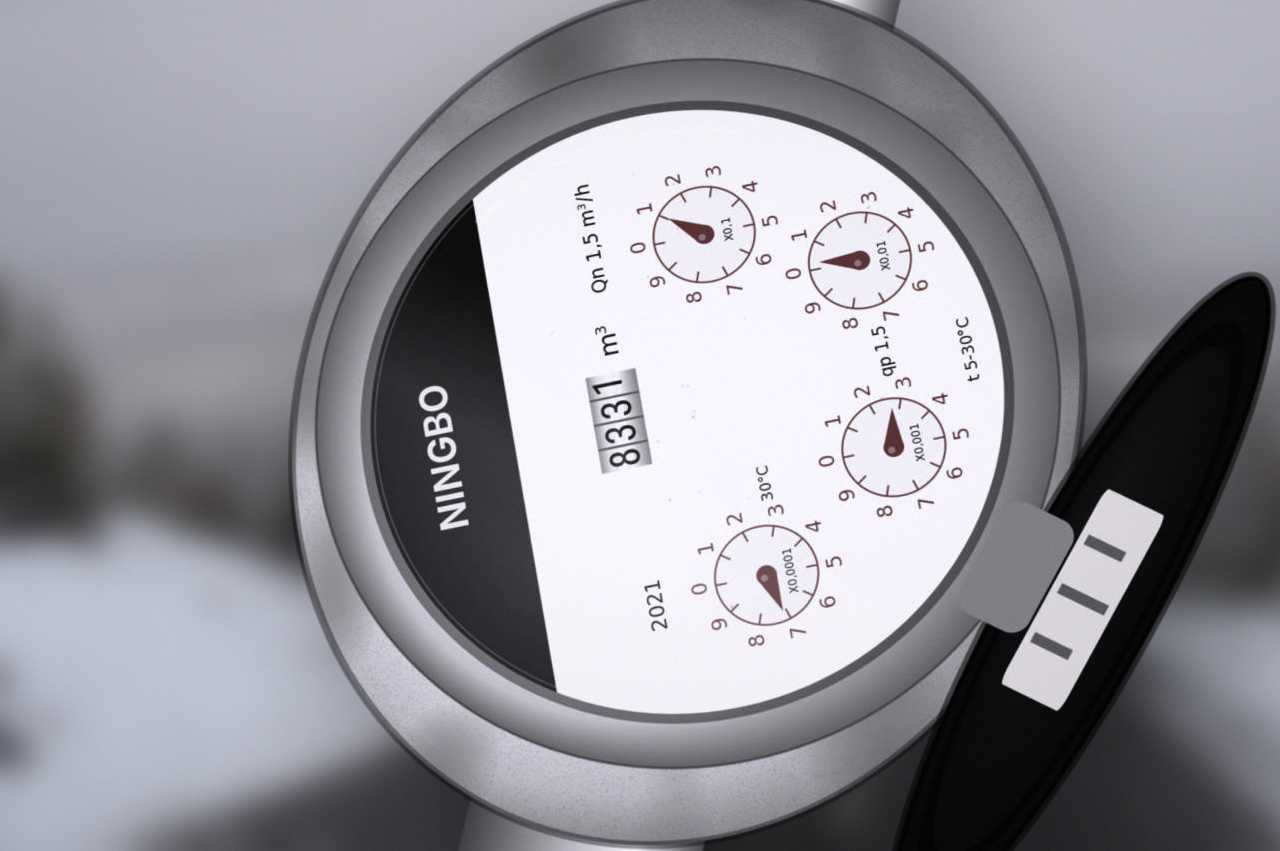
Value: m³ 8331.1027
